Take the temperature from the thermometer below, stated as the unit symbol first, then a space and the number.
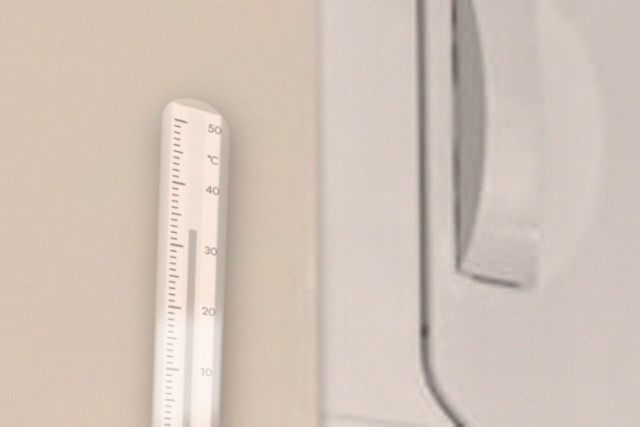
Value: °C 33
